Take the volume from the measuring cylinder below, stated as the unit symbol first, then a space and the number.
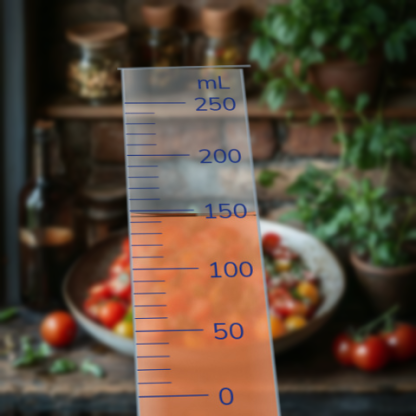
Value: mL 145
